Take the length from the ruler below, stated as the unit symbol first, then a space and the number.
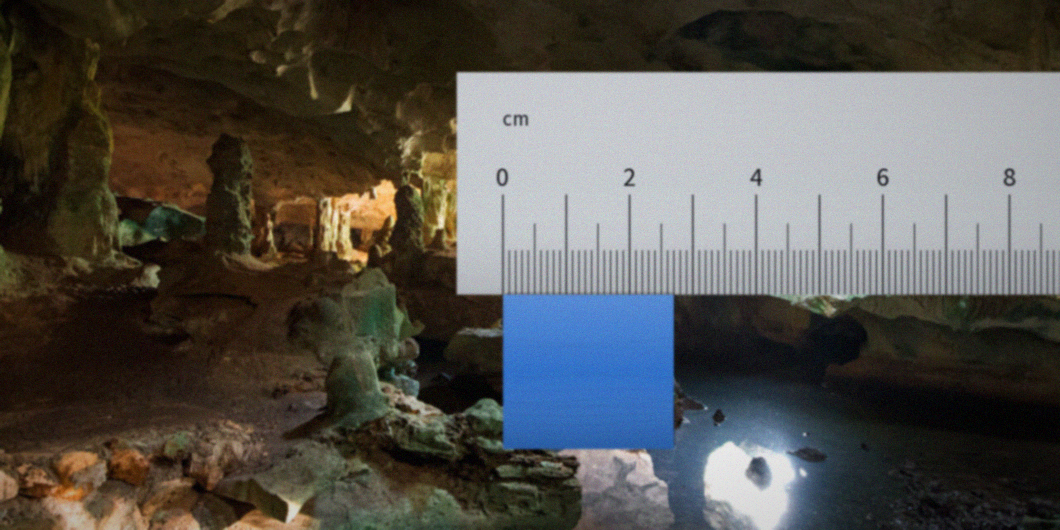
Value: cm 2.7
